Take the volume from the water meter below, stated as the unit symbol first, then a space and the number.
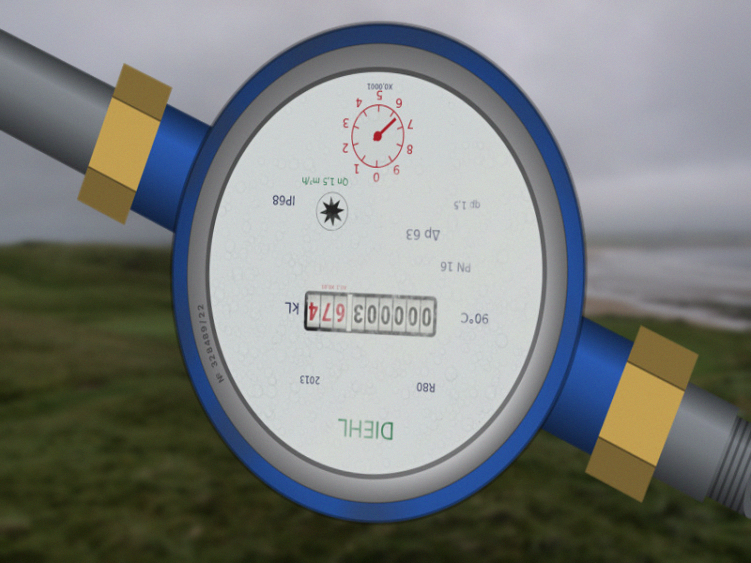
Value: kL 3.6746
